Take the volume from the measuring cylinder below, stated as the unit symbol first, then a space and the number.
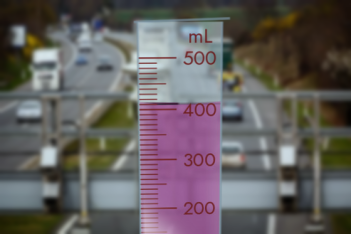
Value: mL 410
